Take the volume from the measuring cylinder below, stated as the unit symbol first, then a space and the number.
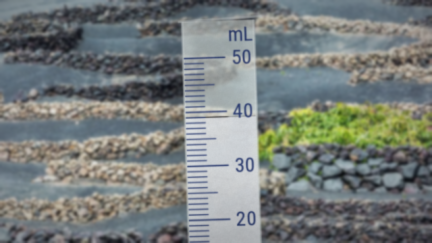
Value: mL 39
